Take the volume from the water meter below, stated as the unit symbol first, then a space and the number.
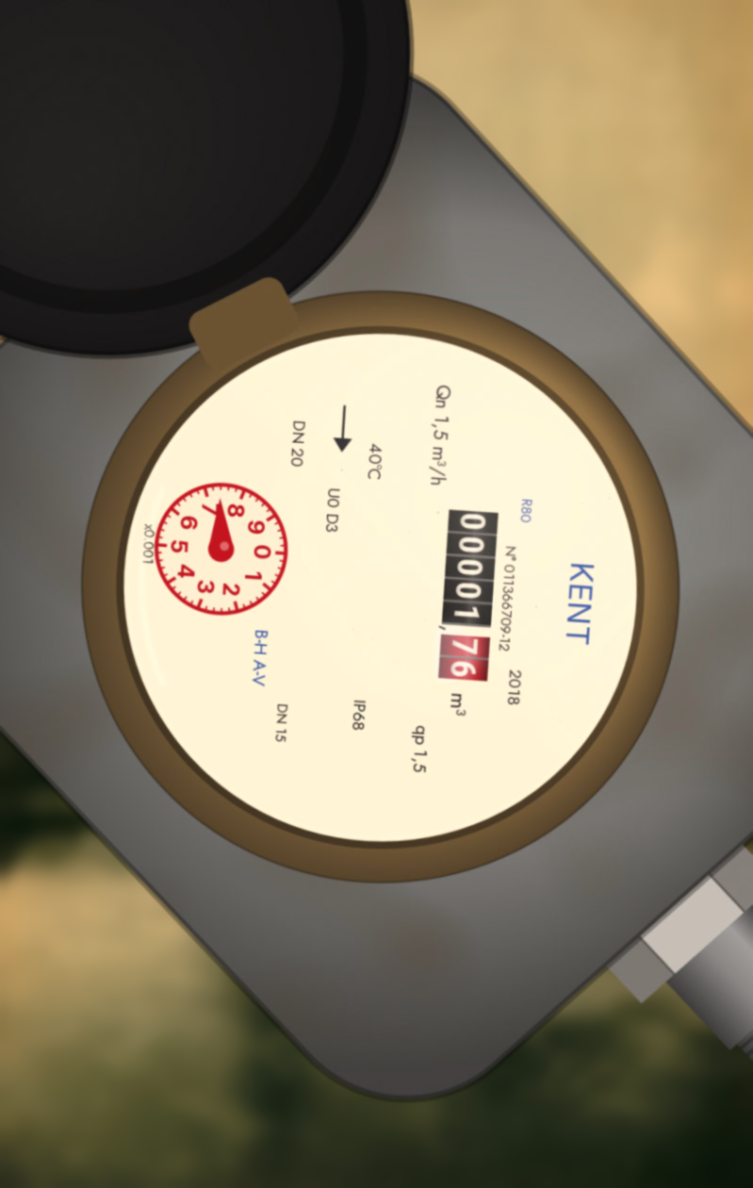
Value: m³ 1.767
